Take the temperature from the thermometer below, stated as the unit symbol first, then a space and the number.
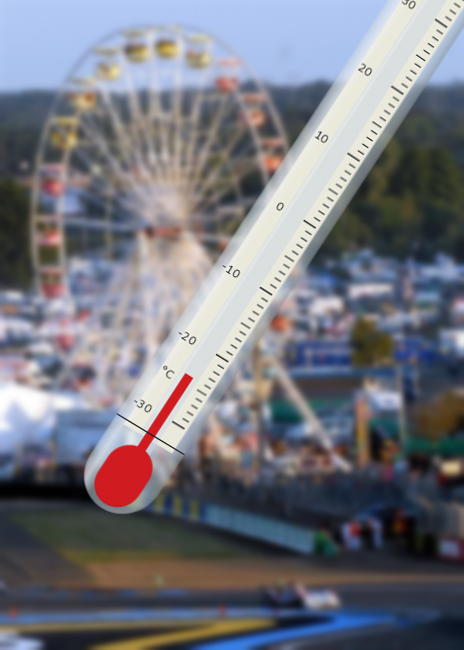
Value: °C -24
